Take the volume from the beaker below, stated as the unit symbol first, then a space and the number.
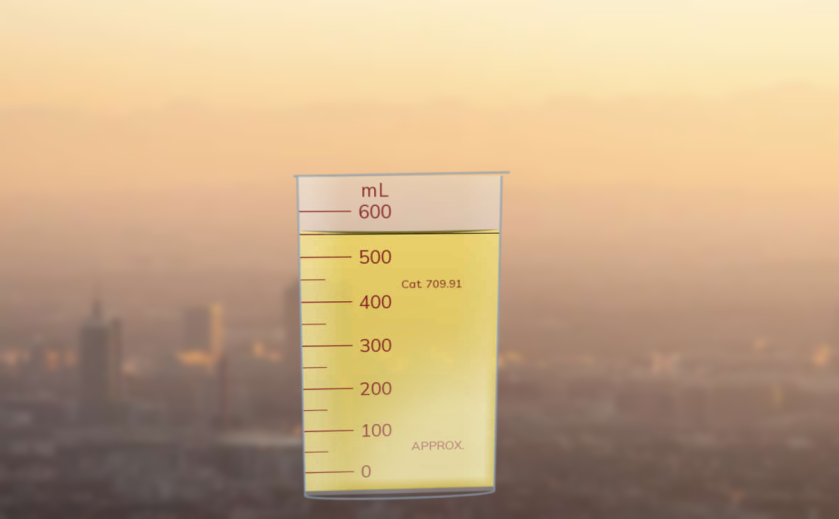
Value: mL 550
